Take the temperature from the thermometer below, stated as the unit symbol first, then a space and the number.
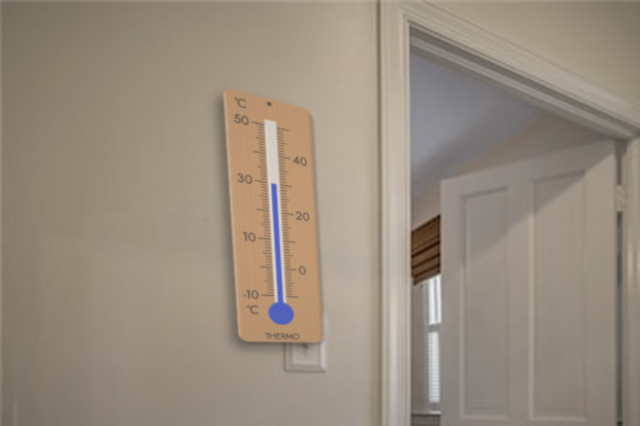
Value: °C 30
